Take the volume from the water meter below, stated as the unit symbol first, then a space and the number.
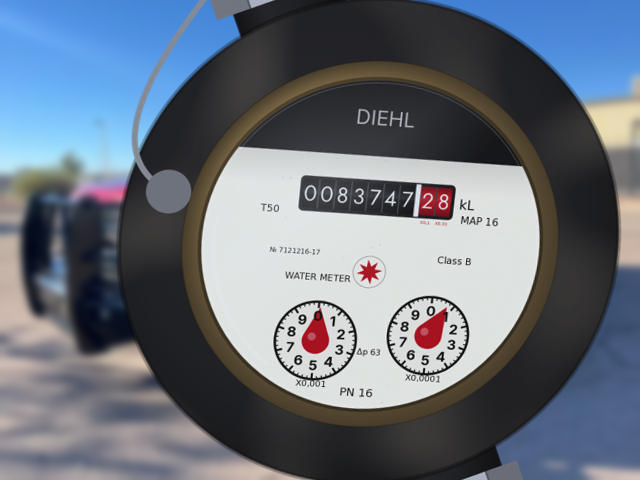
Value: kL 83747.2800
